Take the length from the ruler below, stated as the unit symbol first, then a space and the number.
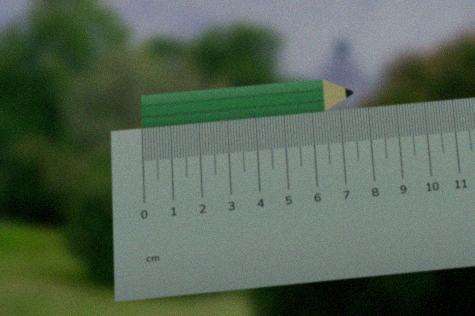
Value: cm 7.5
